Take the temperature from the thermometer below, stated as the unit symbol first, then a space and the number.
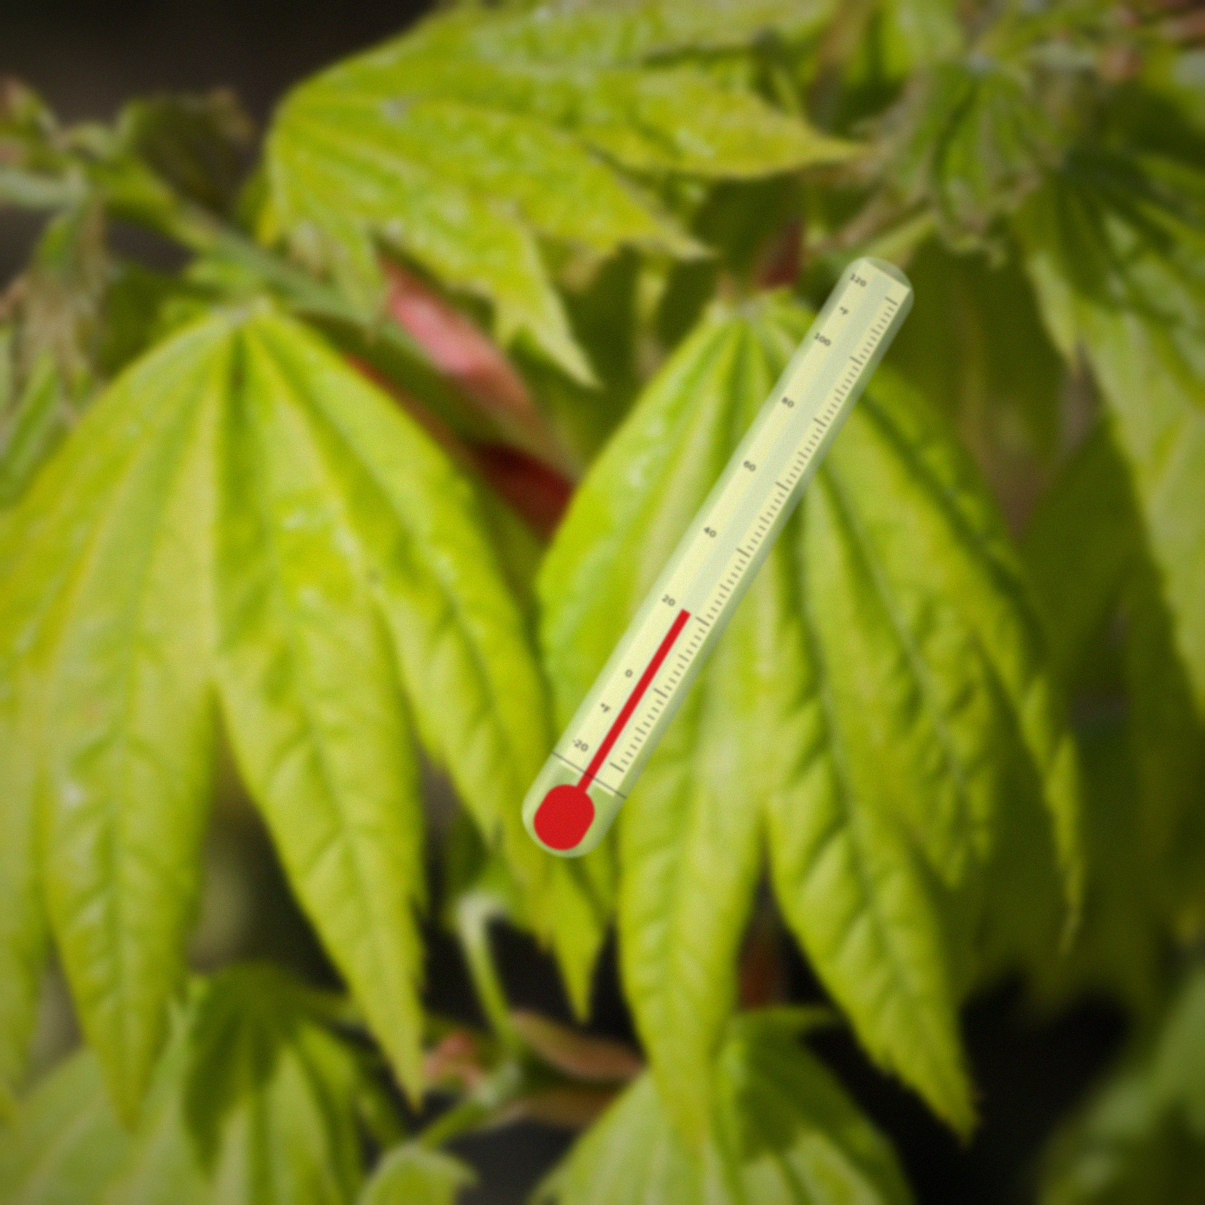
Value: °F 20
